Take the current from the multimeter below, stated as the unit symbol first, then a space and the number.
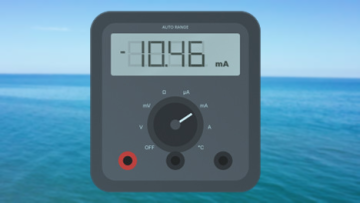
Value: mA -10.46
